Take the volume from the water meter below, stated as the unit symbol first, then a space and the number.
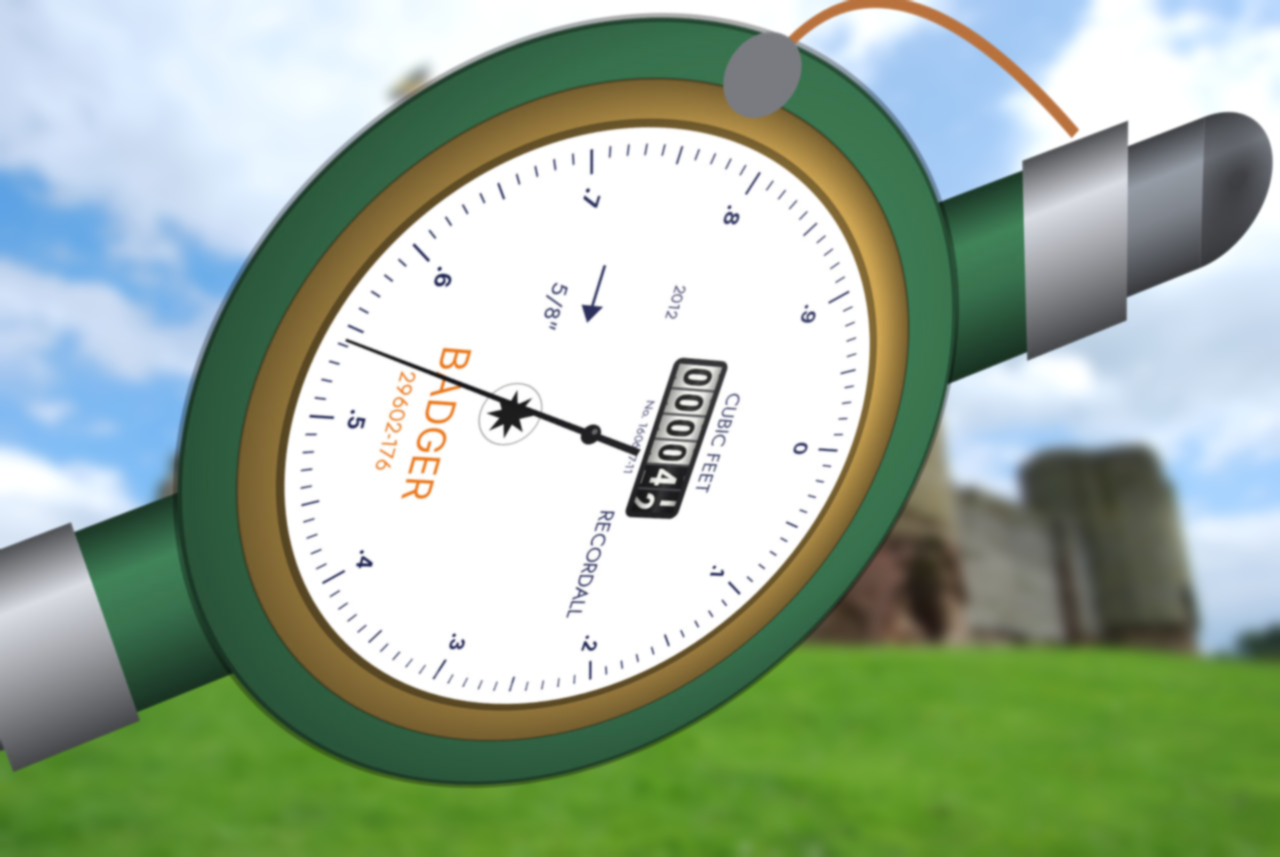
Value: ft³ 41.54
